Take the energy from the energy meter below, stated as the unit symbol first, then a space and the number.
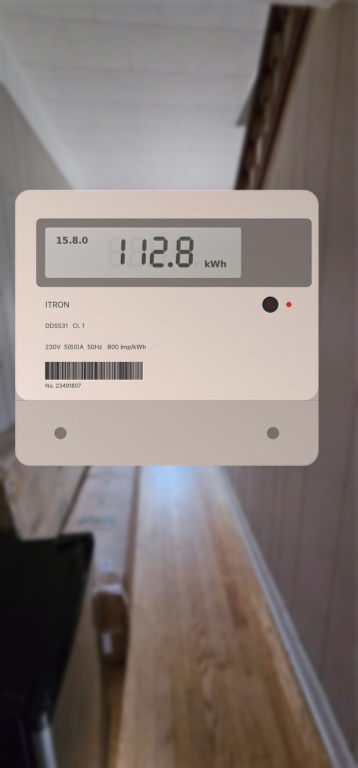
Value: kWh 112.8
